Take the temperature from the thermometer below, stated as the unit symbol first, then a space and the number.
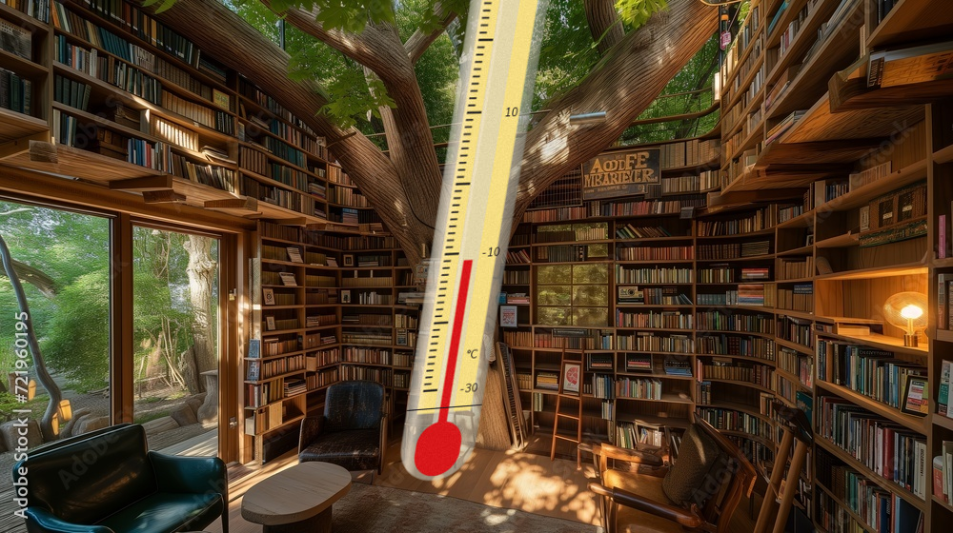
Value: °C -11
